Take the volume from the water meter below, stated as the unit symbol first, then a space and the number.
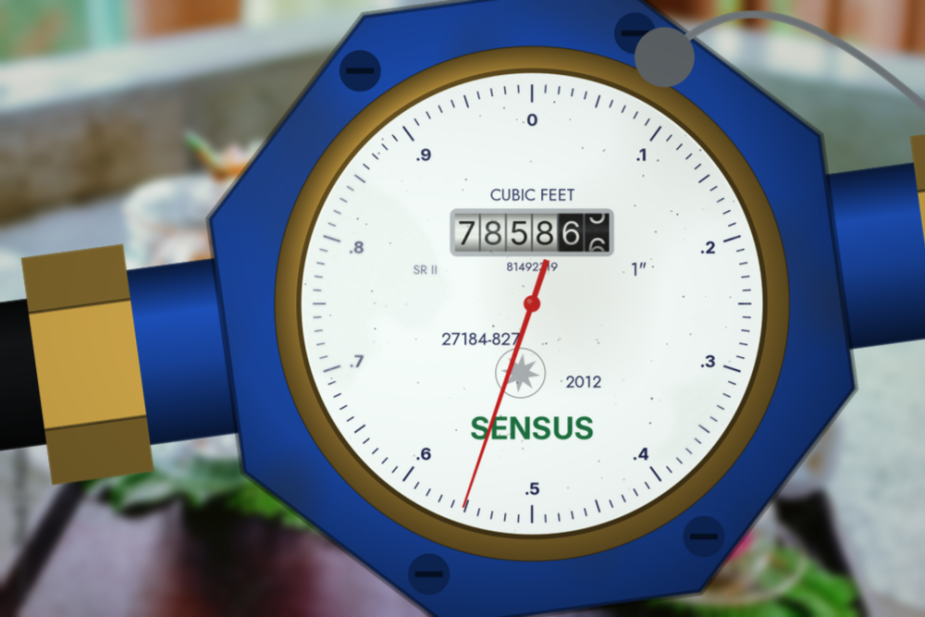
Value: ft³ 785865.55
